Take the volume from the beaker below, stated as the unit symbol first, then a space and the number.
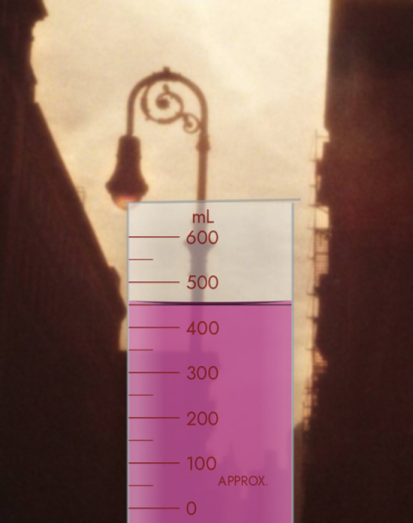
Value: mL 450
